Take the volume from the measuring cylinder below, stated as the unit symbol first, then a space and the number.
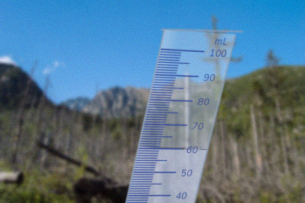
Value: mL 60
